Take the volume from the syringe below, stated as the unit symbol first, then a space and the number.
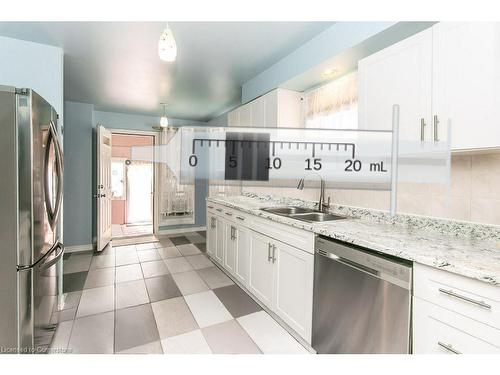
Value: mL 4
